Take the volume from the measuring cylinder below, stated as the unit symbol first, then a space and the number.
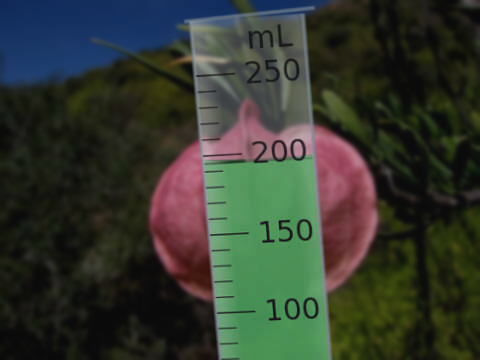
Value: mL 195
